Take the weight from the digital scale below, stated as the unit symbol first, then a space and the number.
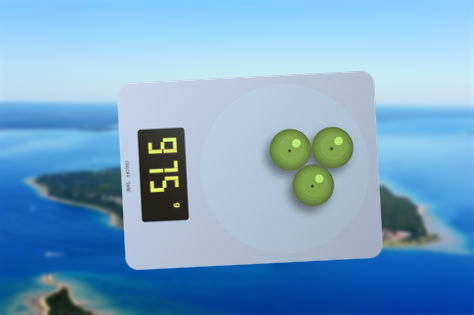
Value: g 975
